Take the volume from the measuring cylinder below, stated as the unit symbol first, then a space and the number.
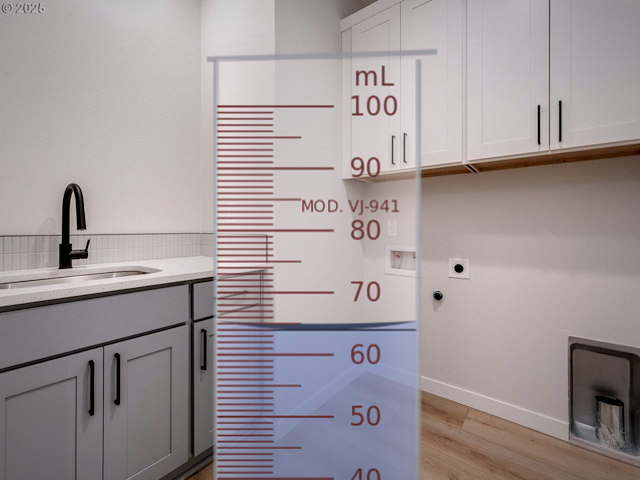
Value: mL 64
